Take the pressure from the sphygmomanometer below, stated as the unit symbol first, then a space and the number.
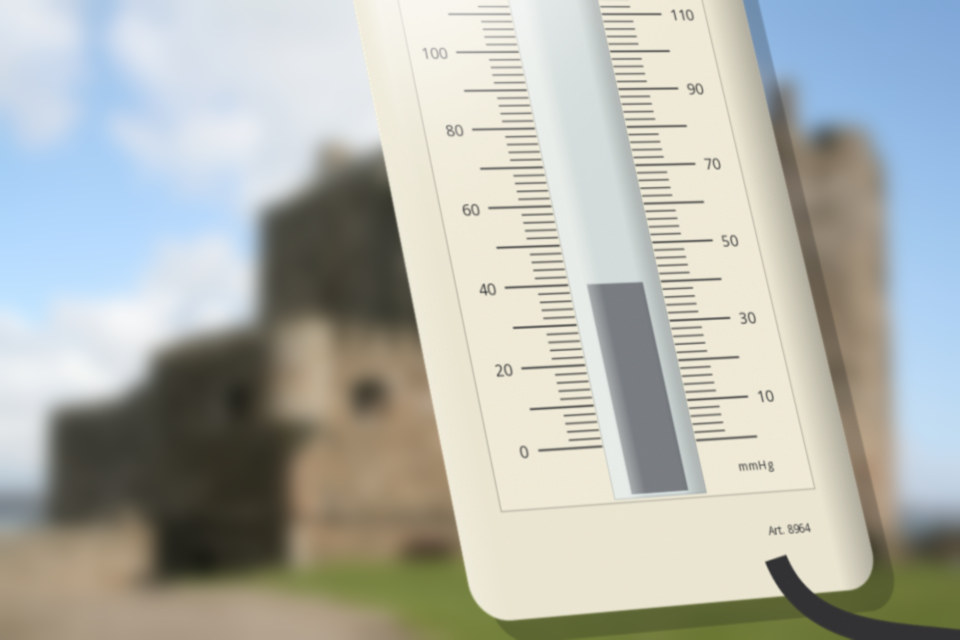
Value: mmHg 40
